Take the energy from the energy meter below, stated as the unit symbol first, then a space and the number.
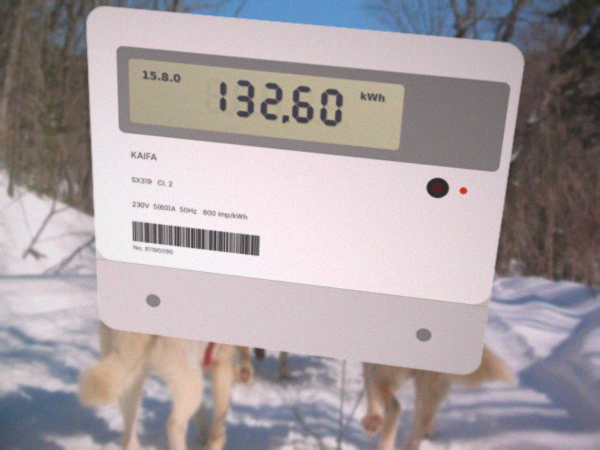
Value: kWh 132.60
